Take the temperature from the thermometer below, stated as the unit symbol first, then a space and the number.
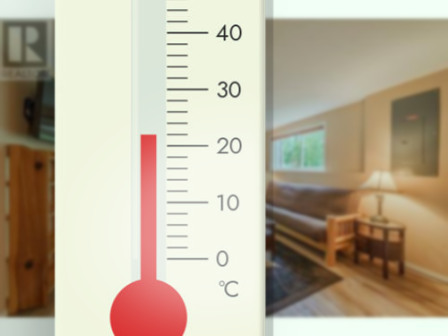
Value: °C 22
